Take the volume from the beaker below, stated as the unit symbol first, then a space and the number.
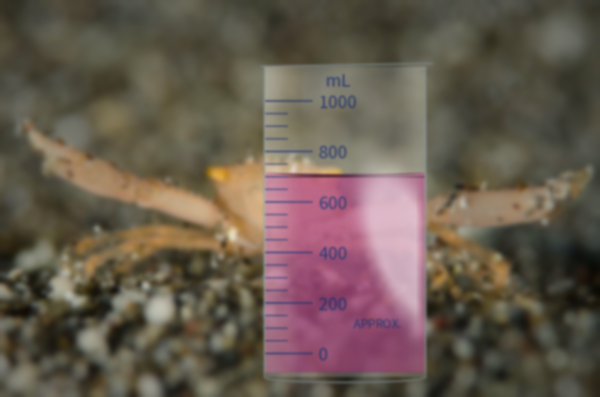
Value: mL 700
